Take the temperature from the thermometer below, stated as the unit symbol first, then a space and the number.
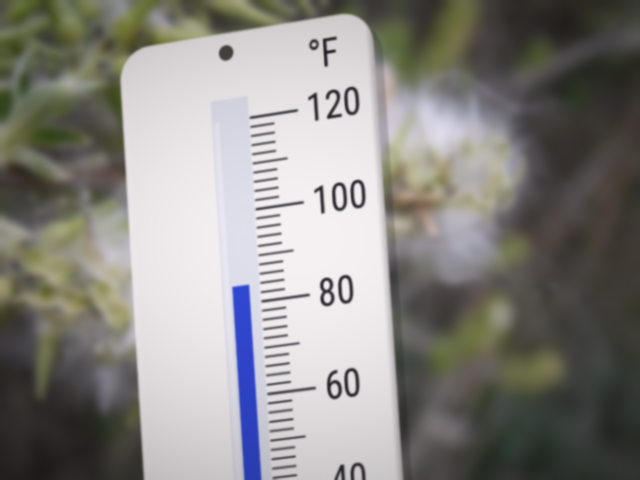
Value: °F 84
